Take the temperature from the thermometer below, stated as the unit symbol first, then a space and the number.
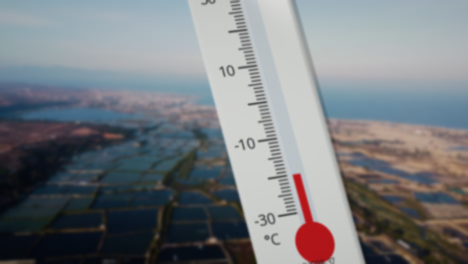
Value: °C -20
